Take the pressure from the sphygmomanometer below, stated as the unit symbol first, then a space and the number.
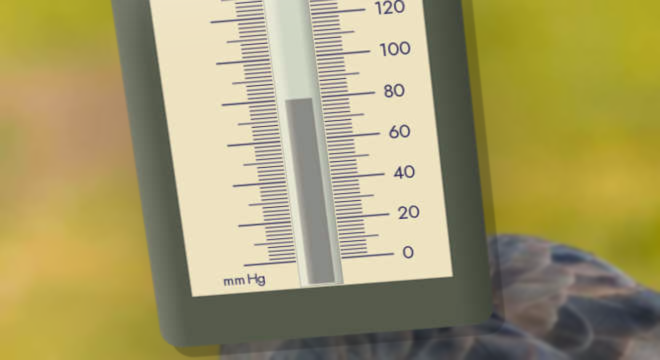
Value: mmHg 80
